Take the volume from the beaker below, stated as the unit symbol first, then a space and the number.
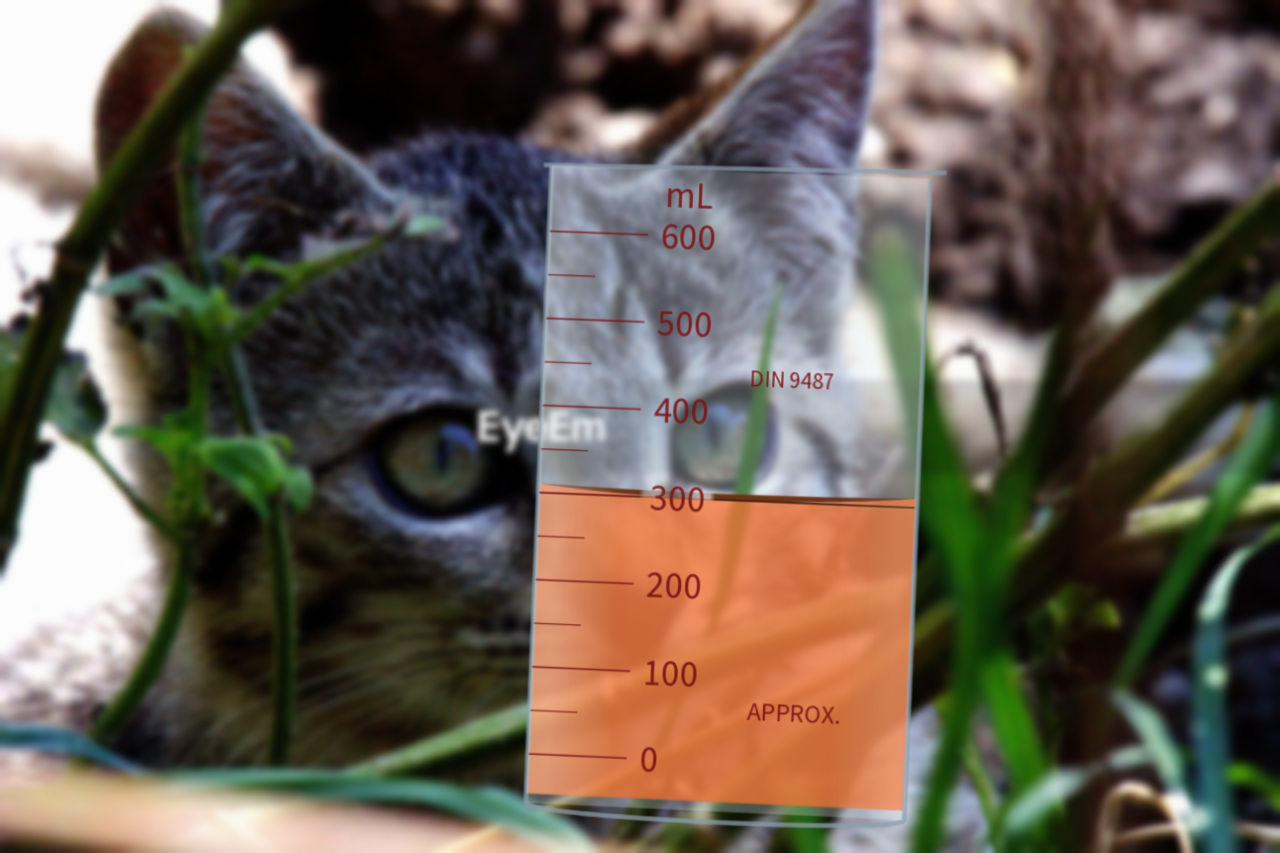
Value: mL 300
